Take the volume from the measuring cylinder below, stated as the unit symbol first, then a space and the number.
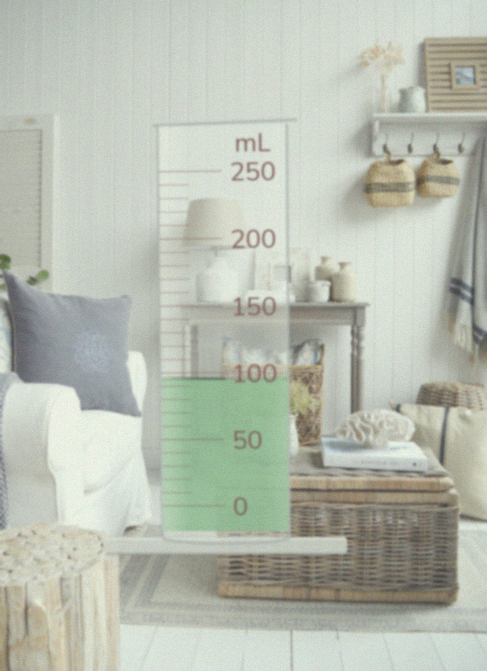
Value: mL 95
